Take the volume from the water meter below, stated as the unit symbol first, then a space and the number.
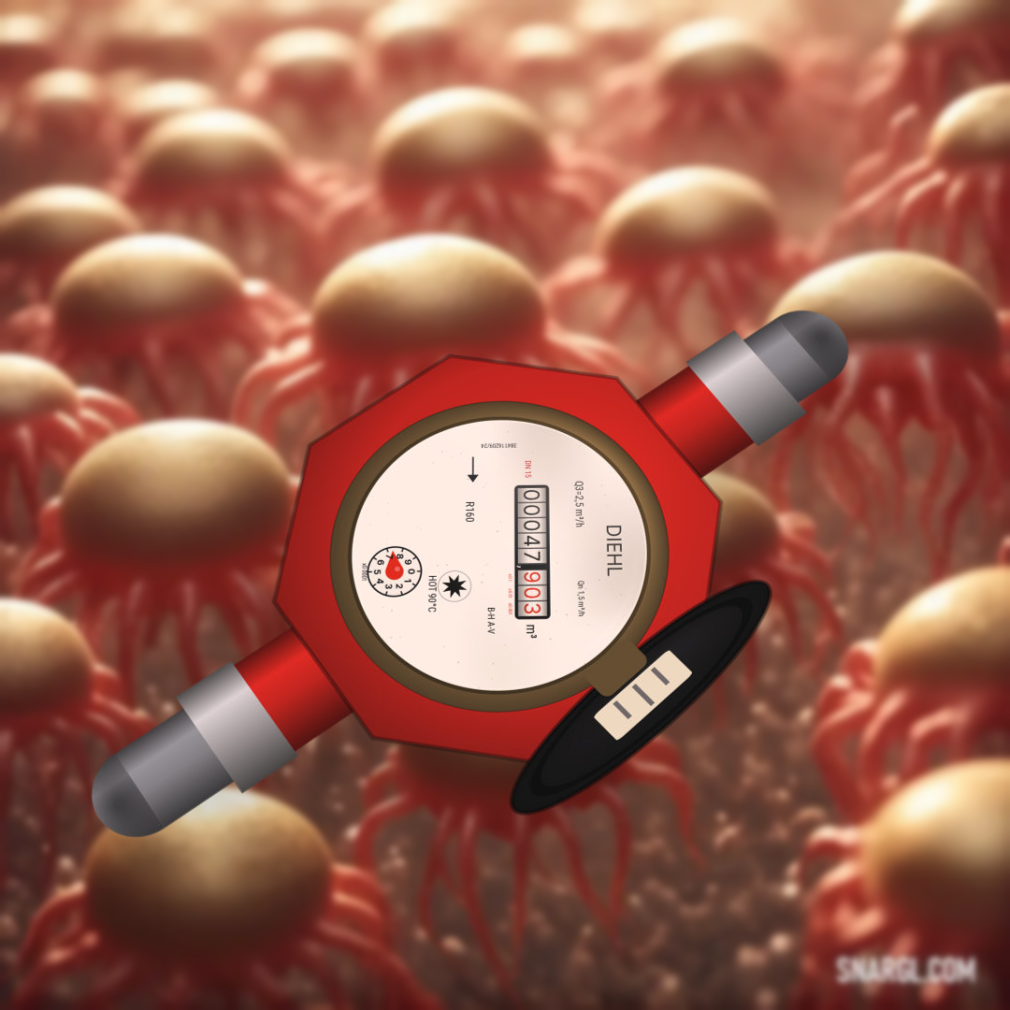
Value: m³ 47.9037
